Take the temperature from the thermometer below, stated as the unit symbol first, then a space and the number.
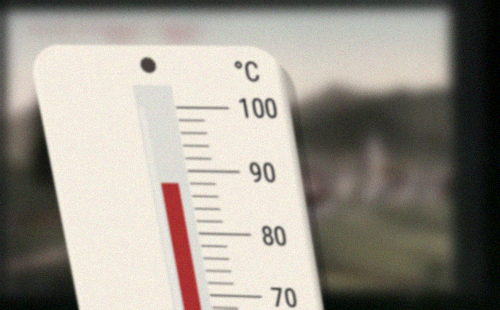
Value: °C 88
